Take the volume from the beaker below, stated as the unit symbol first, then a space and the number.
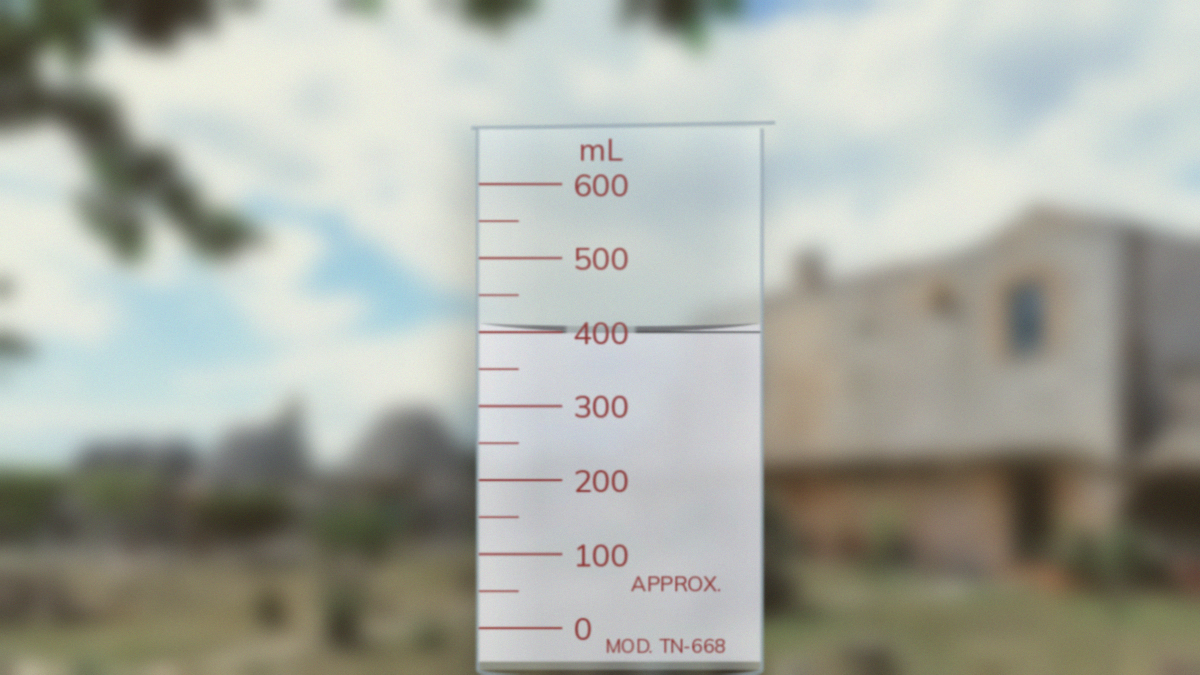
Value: mL 400
